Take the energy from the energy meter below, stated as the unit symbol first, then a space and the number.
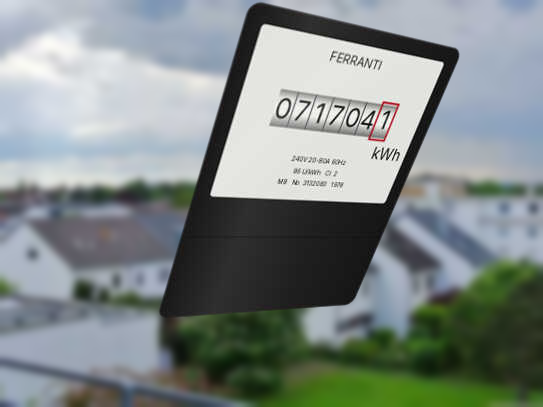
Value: kWh 71704.1
